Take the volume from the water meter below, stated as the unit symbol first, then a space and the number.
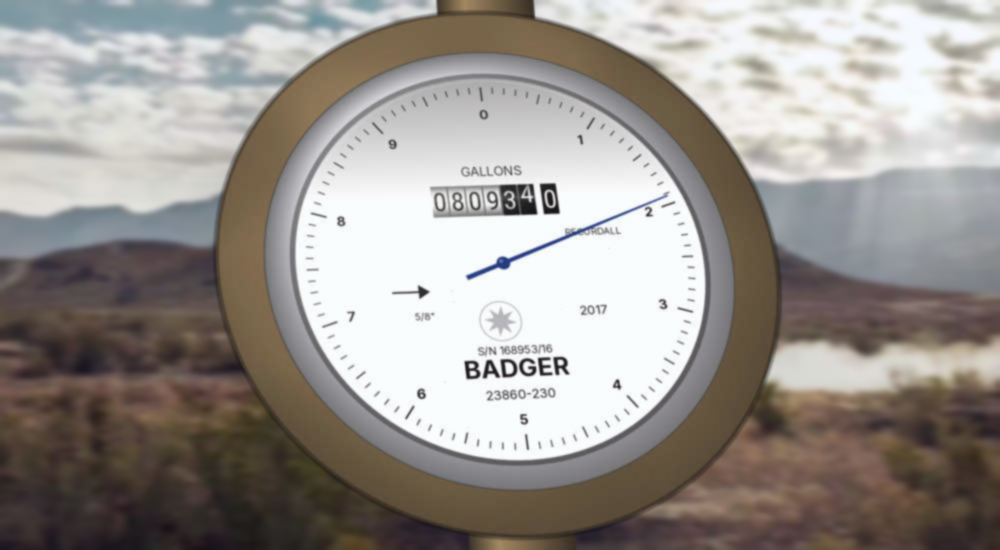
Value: gal 809341.9
